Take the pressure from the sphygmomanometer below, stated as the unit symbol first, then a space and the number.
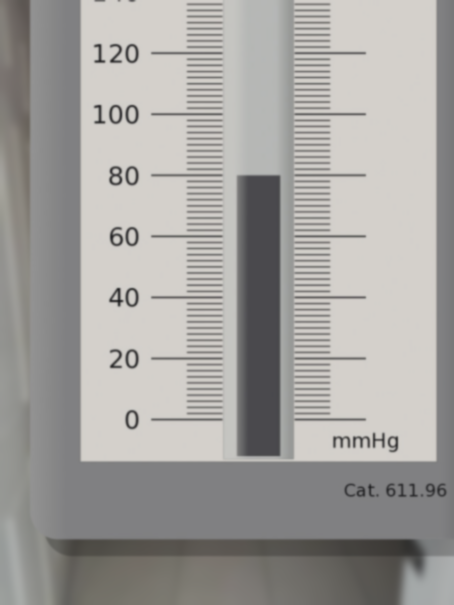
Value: mmHg 80
